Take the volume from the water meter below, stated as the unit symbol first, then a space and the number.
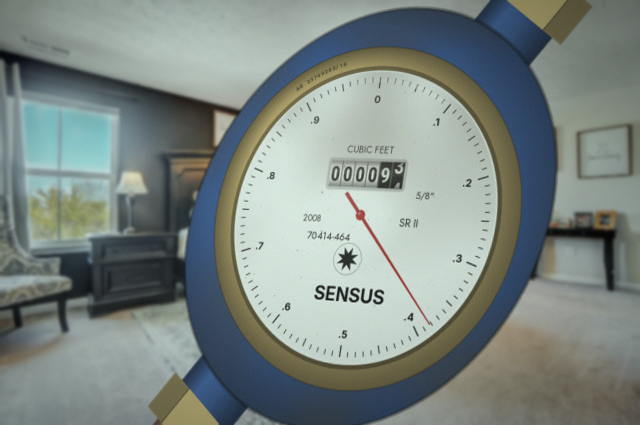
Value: ft³ 93.38
